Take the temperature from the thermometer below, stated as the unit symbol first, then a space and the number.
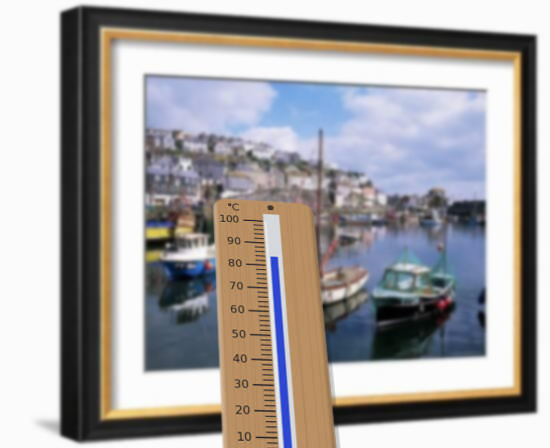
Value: °C 84
